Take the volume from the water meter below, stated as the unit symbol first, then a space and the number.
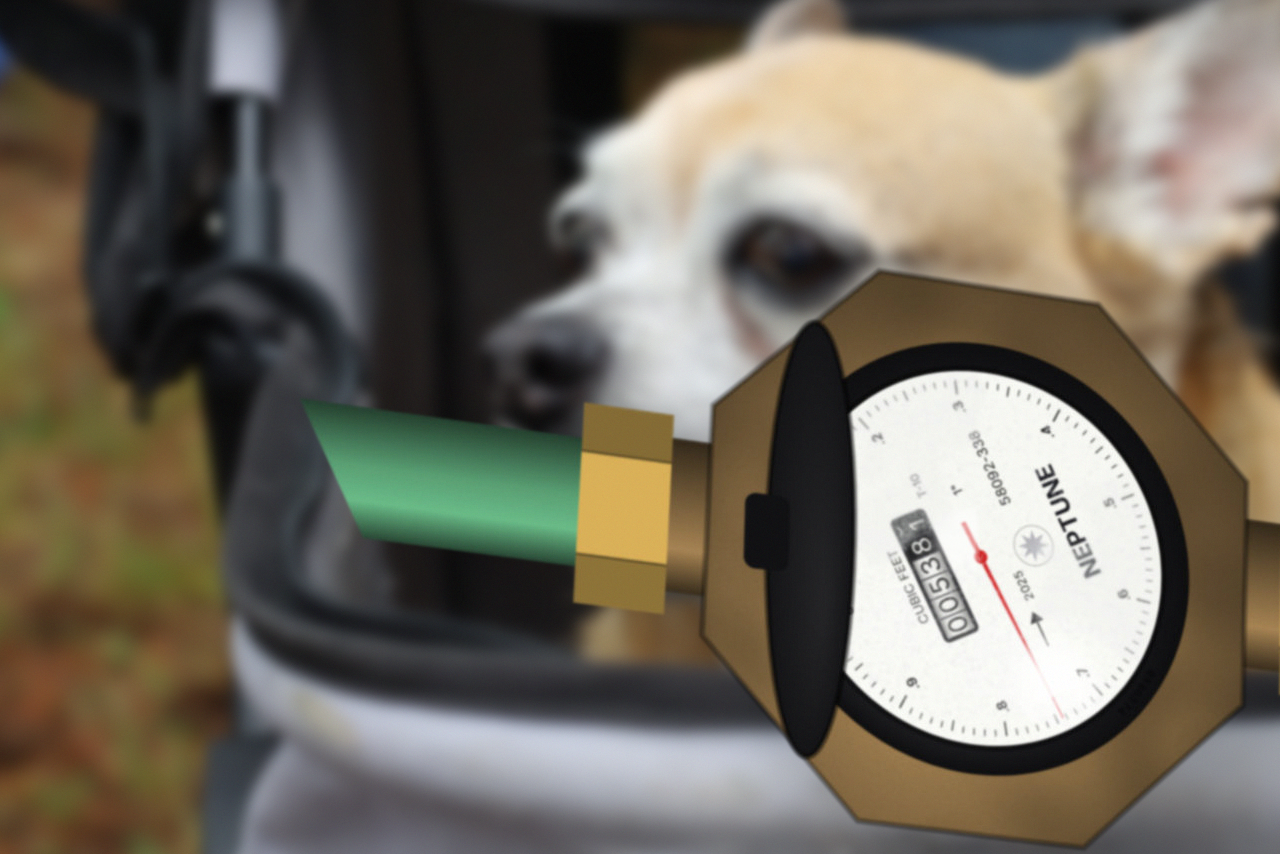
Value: ft³ 5380.74
